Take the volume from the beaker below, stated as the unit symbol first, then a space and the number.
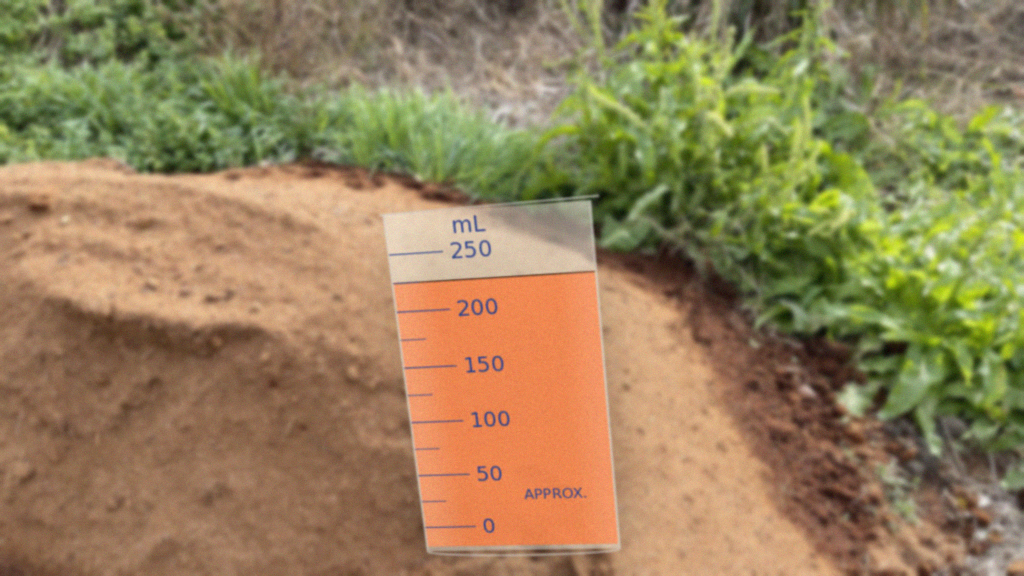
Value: mL 225
